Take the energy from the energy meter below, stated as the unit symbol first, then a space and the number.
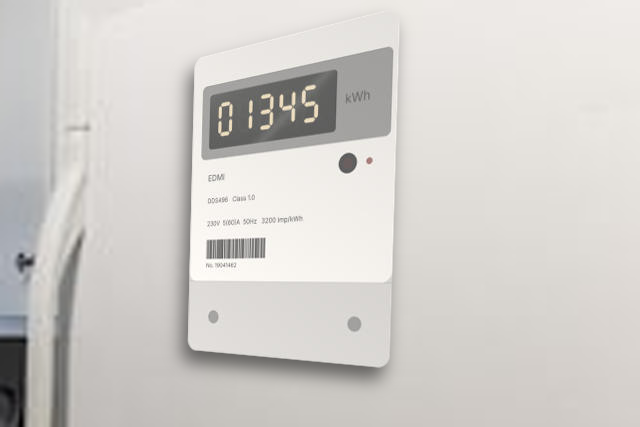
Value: kWh 1345
